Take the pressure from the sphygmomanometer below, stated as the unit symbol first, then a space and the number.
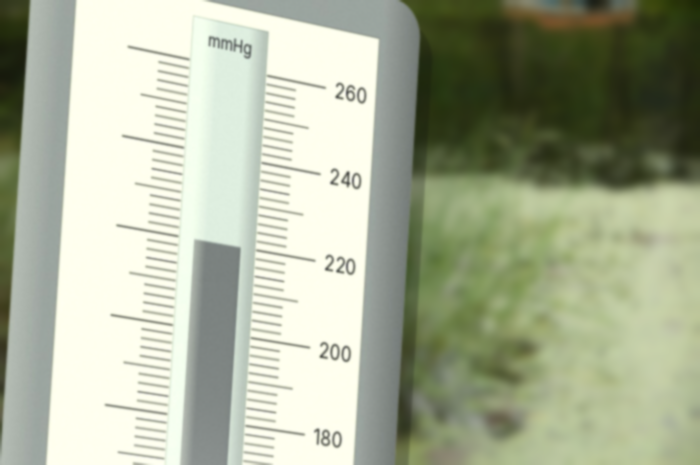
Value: mmHg 220
